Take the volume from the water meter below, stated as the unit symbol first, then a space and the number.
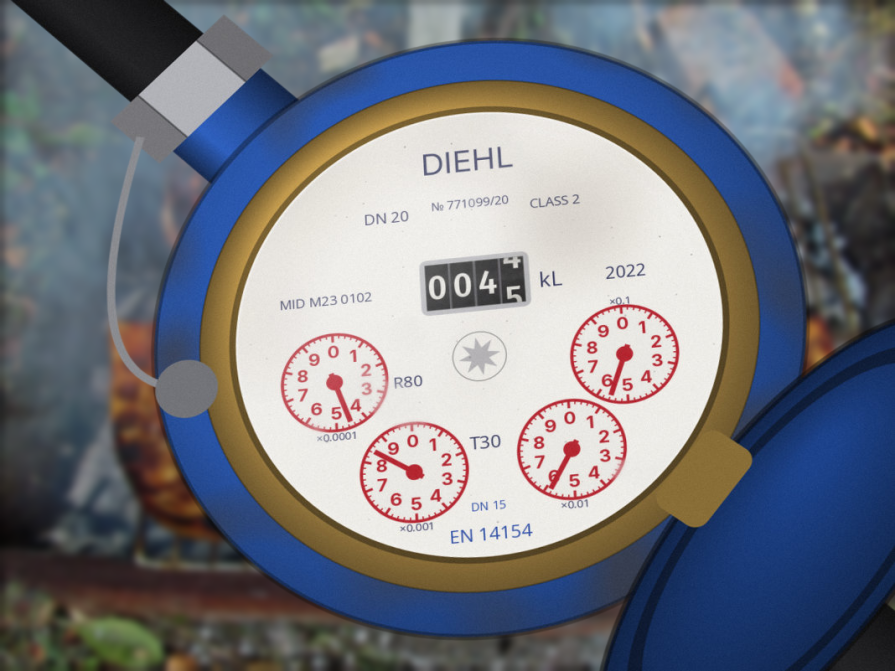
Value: kL 44.5584
